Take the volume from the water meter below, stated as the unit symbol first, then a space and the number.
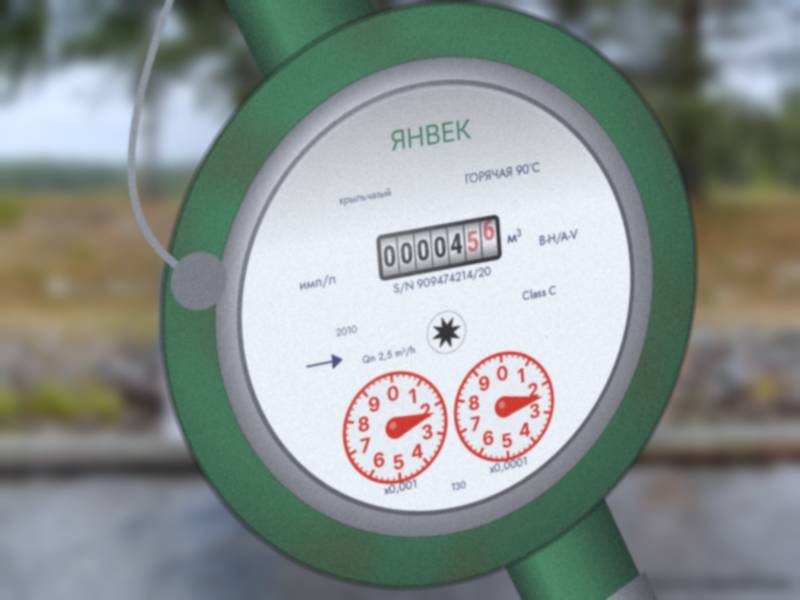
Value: m³ 4.5622
